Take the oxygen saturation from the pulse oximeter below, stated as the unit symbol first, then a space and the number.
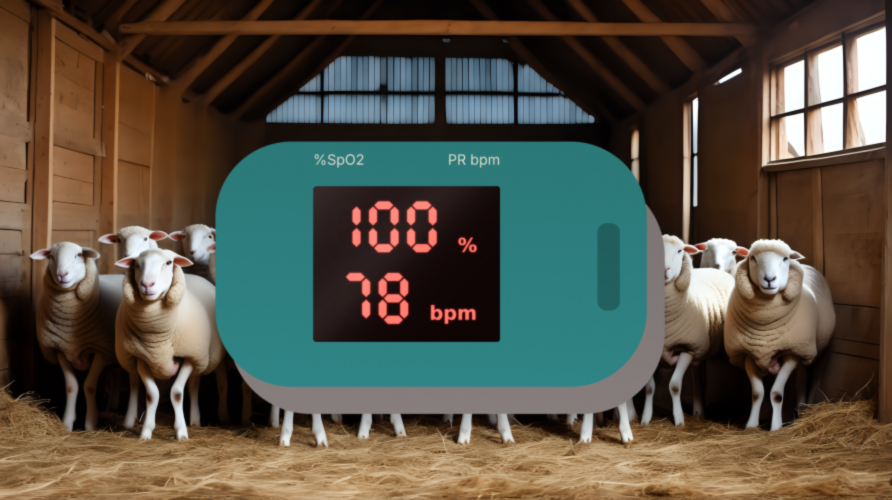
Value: % 100
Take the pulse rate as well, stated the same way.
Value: bpm 78
